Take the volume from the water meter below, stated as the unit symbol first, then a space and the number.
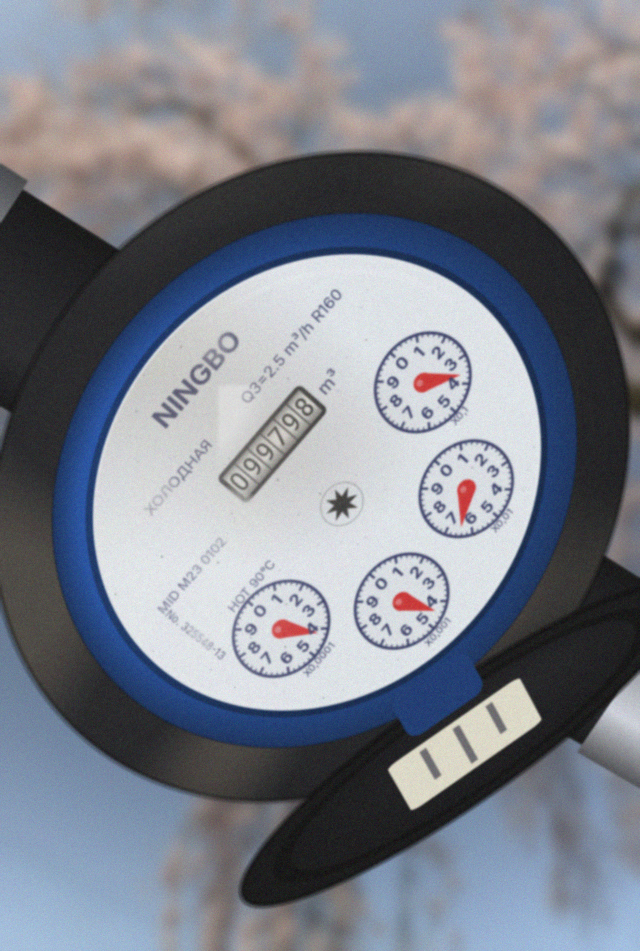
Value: m³ 99798.3644
